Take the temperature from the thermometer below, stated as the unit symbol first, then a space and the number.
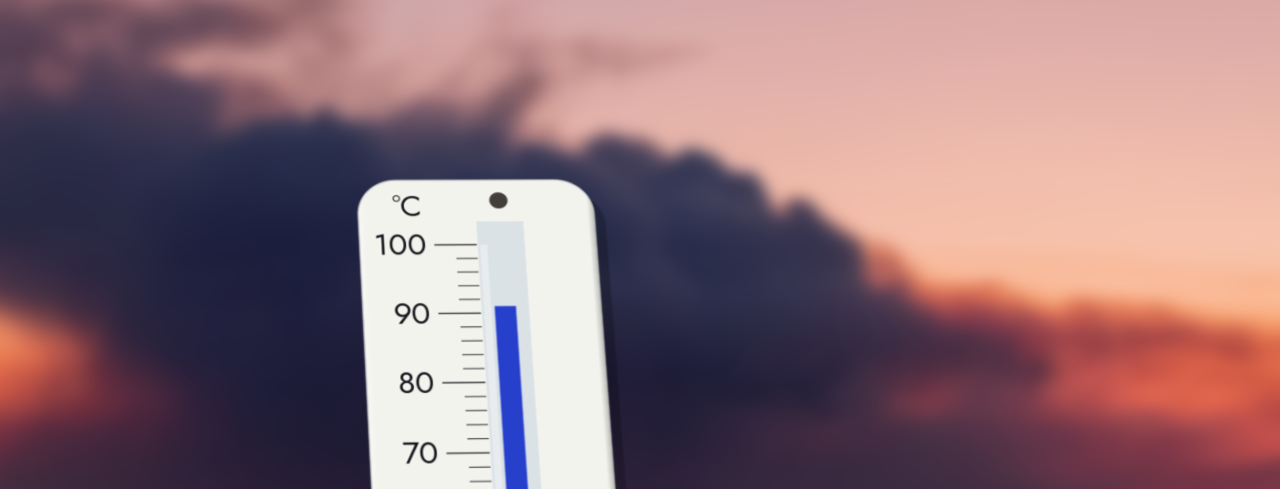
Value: °C 91
